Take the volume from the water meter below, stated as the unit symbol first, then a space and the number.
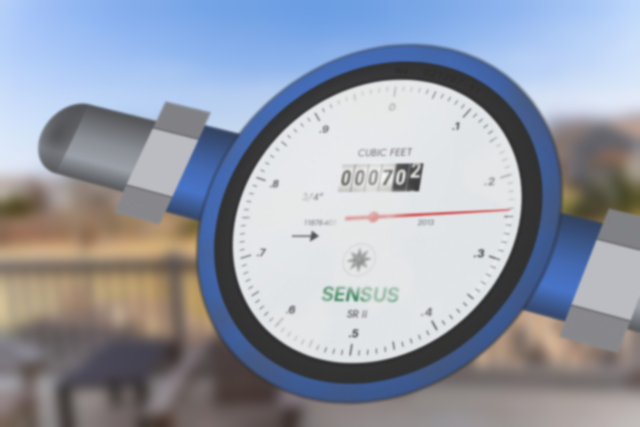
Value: ft³ 702.24
